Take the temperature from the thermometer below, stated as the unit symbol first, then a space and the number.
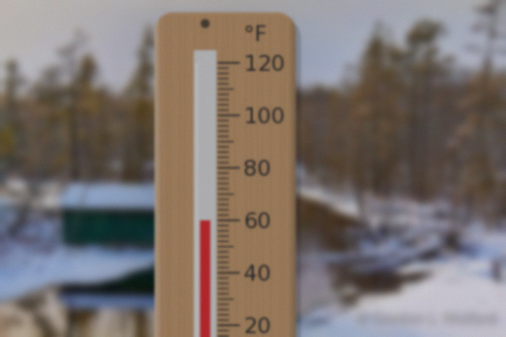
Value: °F 60
